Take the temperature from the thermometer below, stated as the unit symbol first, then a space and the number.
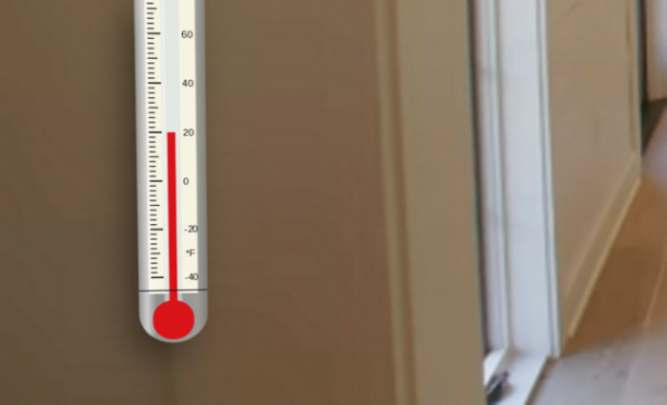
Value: °F 20
